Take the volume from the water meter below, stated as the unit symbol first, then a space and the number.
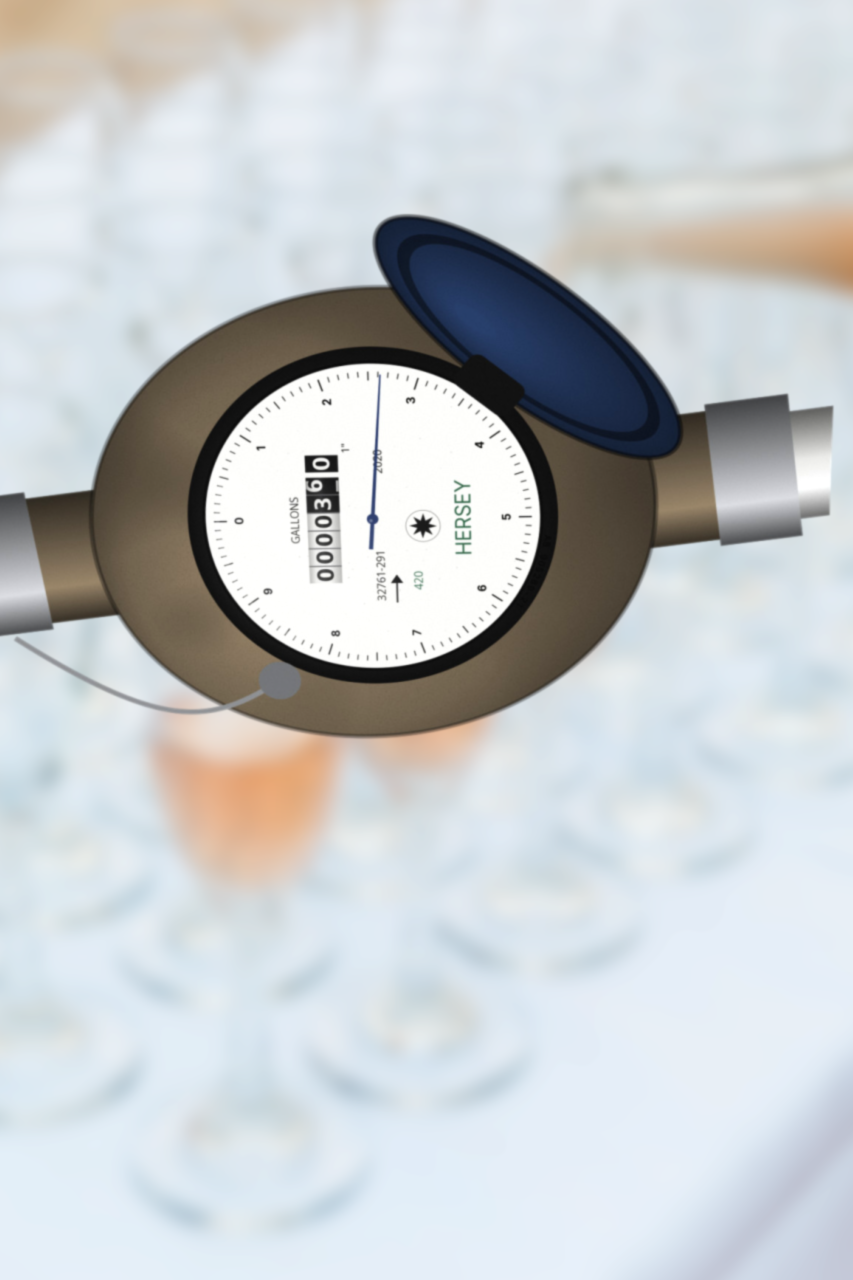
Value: gal 362.6
